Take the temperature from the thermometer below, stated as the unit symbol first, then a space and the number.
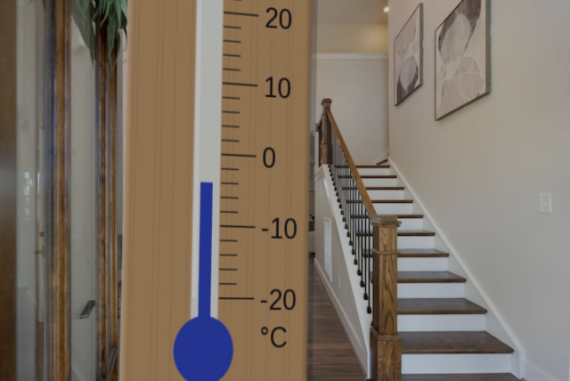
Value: °C -4
